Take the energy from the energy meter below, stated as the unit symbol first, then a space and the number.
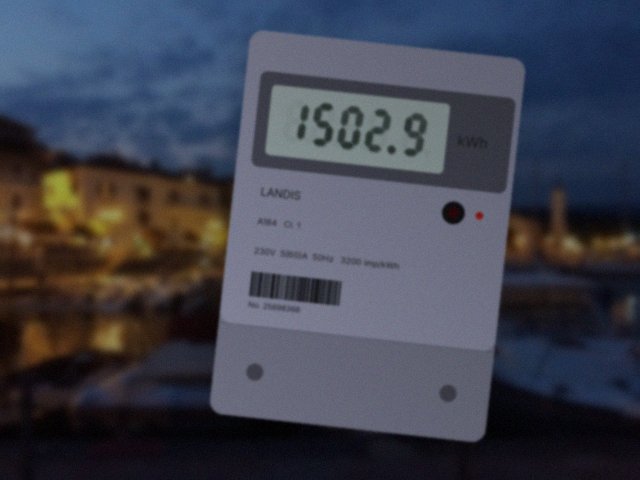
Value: kWh 1502.9
